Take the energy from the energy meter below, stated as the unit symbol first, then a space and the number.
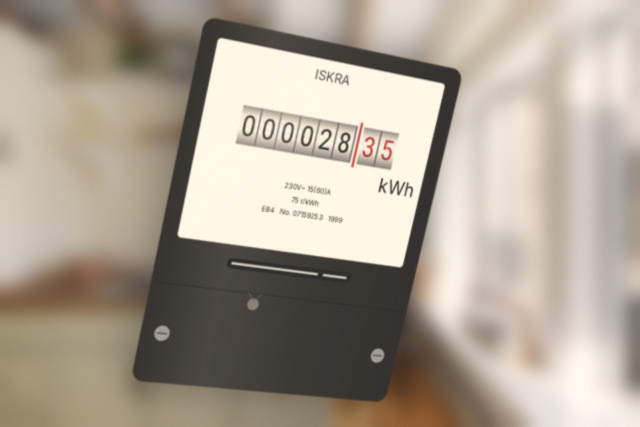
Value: kWh 28.35
